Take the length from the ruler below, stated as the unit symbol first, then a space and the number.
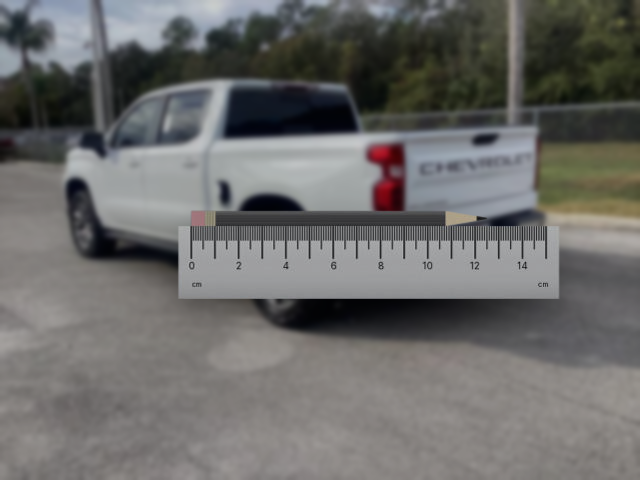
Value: cm 12.5
